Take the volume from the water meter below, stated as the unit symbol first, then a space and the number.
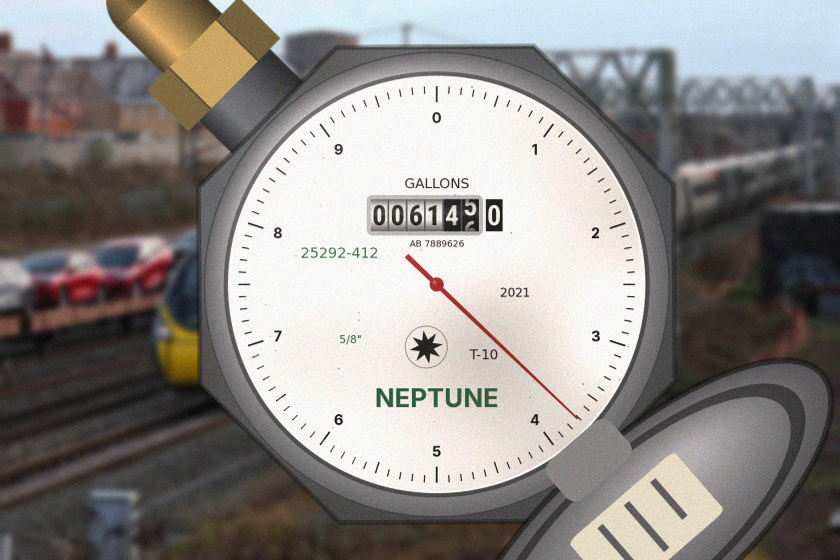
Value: gal 61453.7
